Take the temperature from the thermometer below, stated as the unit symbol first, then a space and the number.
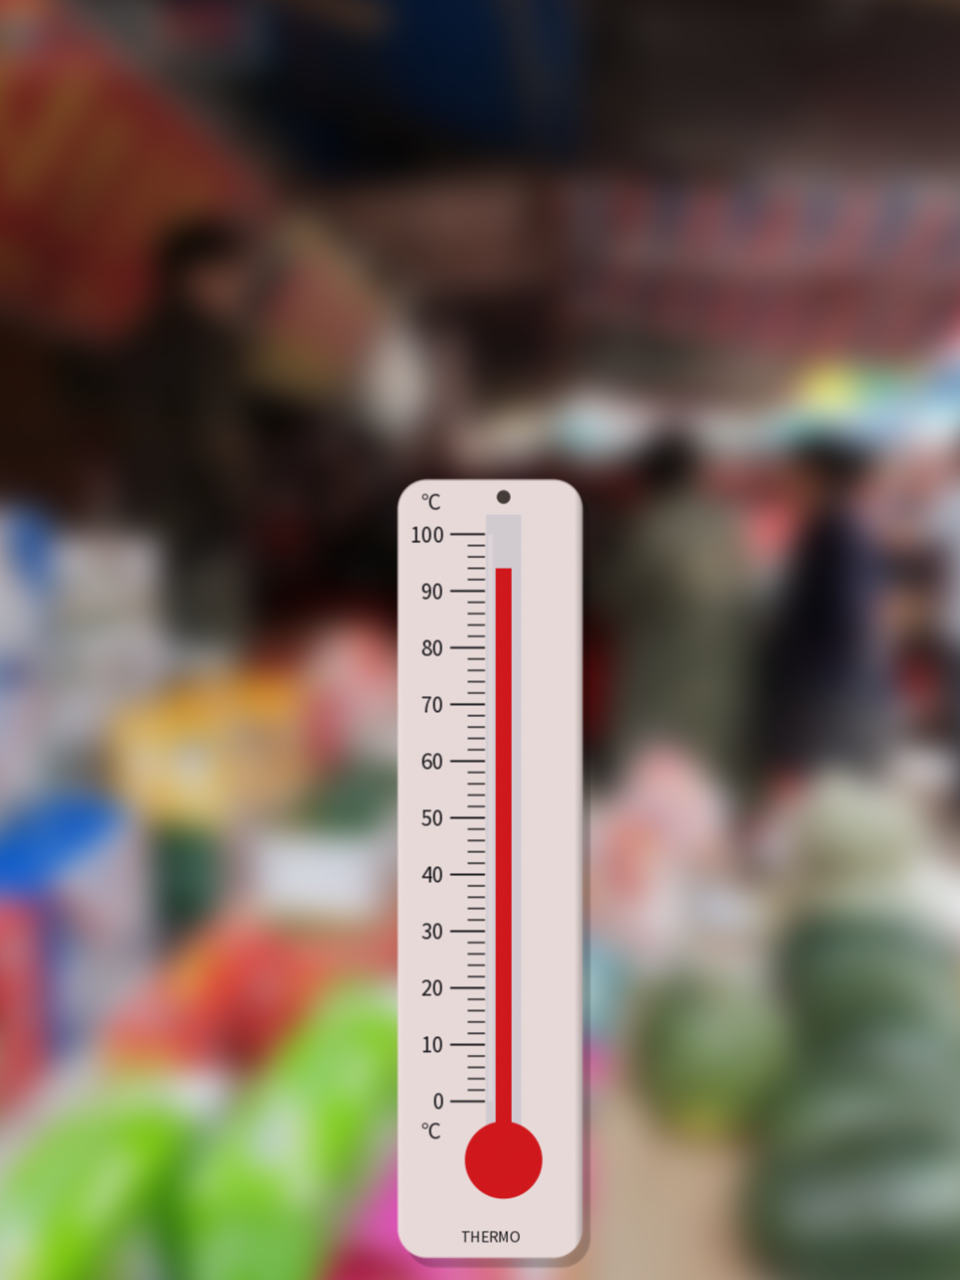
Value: °C 94
